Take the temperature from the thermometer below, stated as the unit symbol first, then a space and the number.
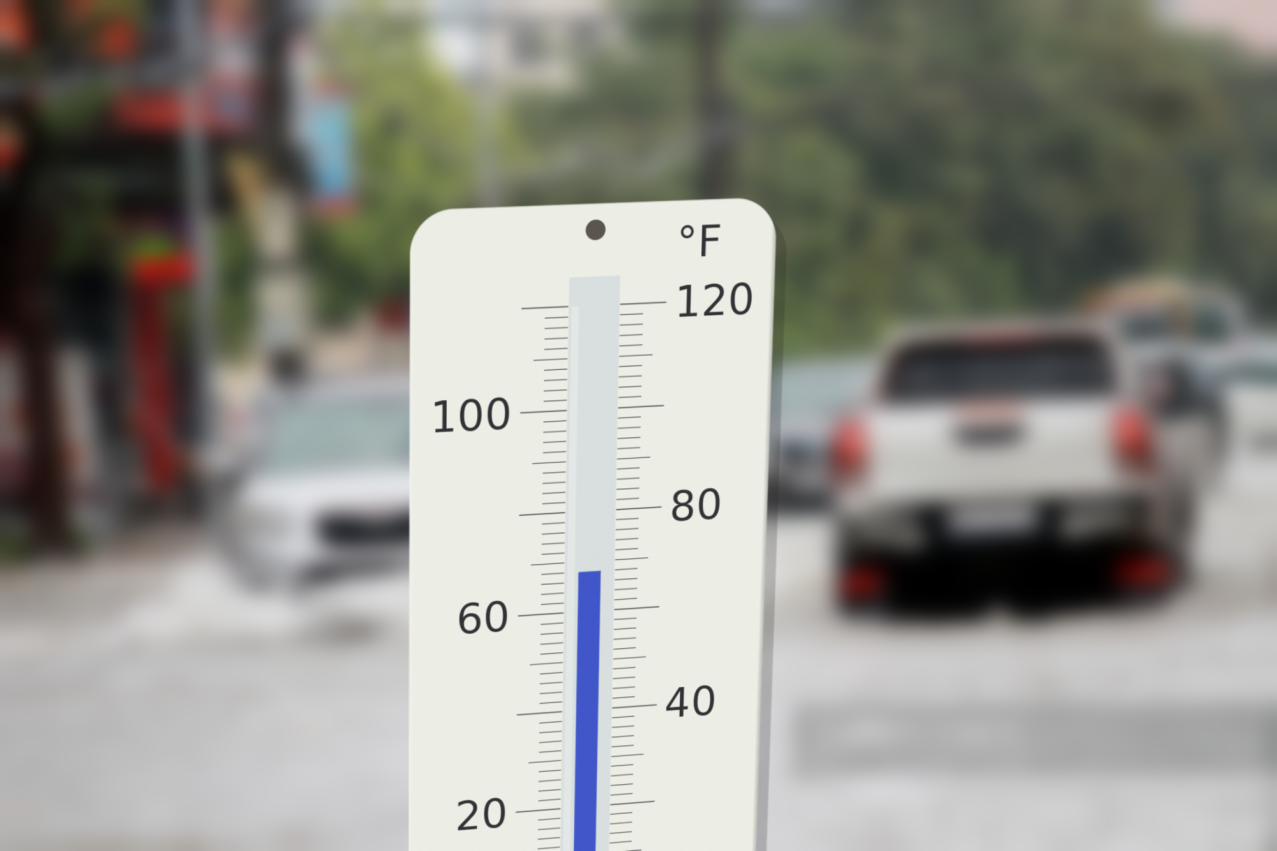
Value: °F 68
